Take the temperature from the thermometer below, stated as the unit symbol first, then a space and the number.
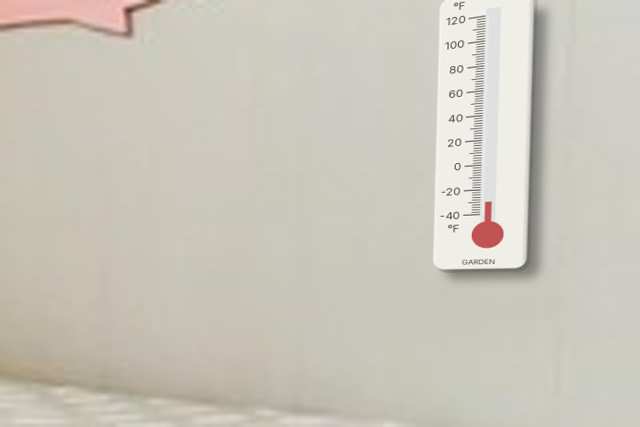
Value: °F -30
